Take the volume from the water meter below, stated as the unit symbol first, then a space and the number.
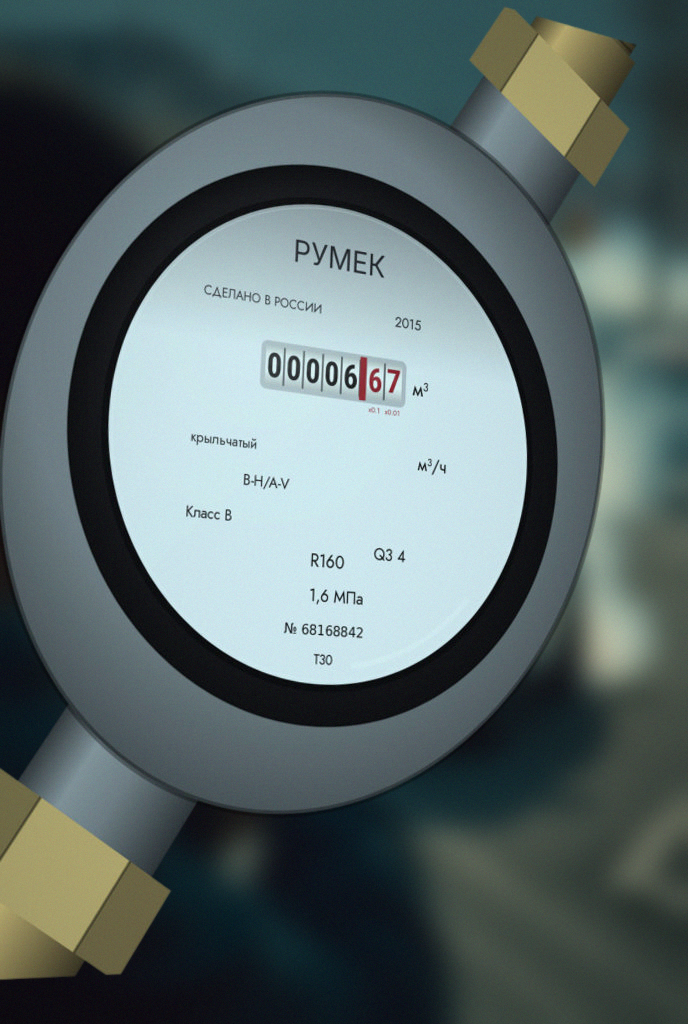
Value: m³ 6.67
